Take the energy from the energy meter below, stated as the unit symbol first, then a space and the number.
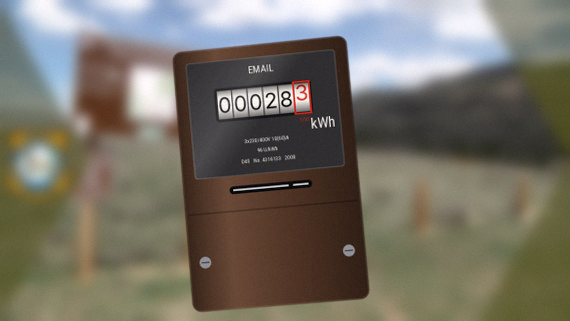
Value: kWh 28.3
